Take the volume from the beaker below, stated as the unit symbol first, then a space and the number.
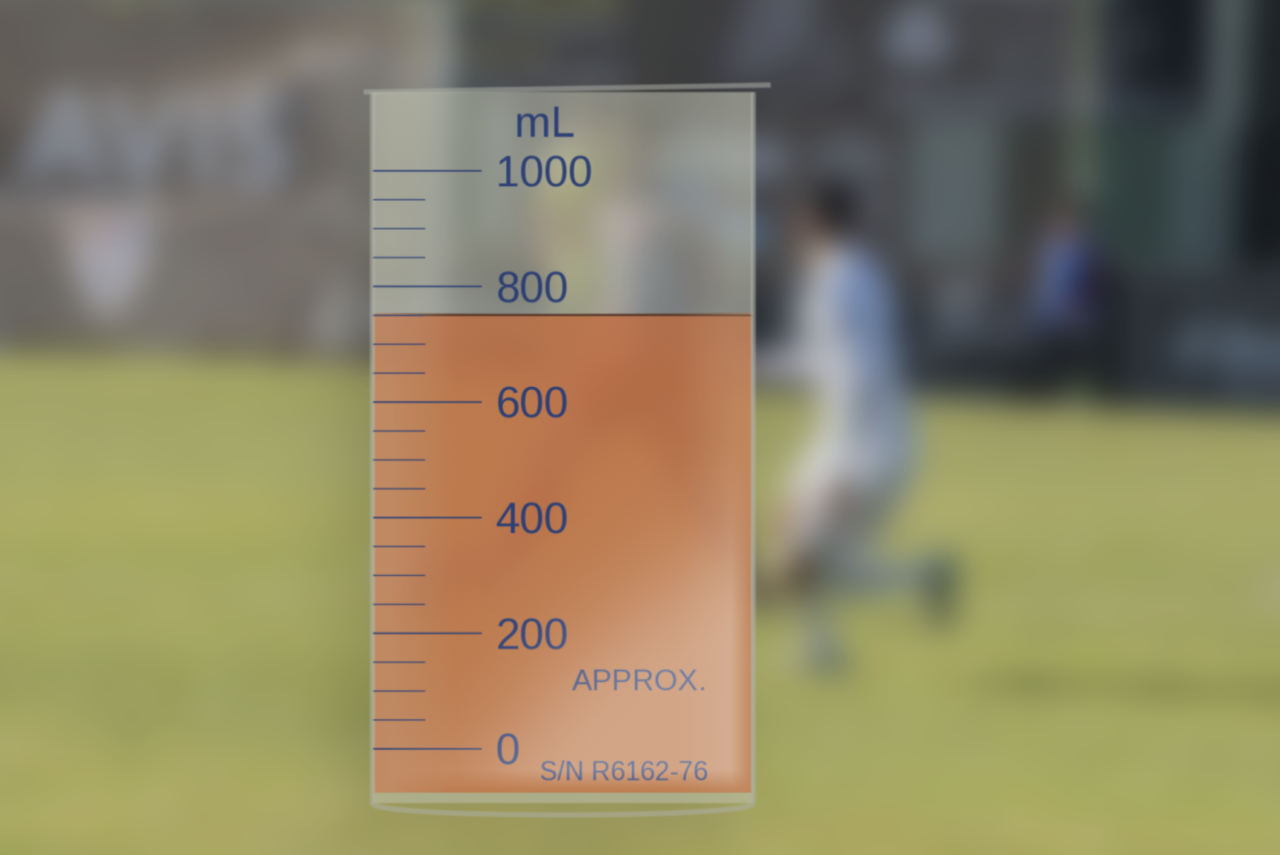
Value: mL 750
